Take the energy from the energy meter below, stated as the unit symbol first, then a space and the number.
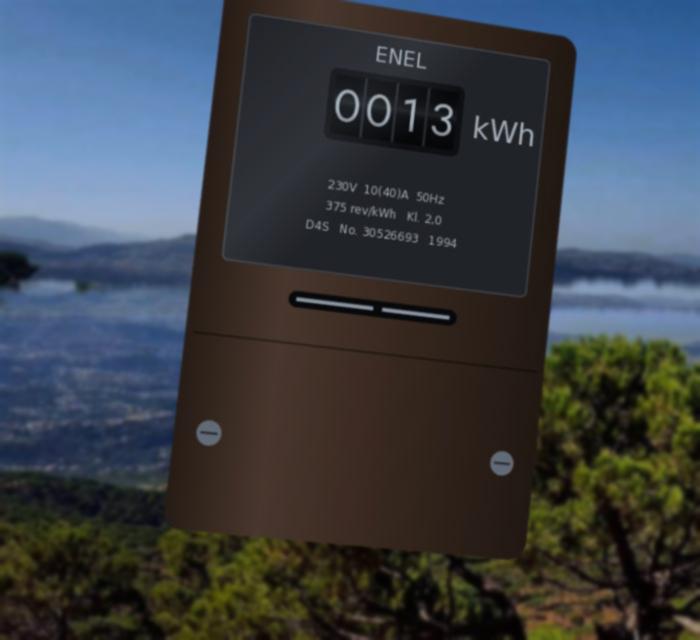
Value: kWh 13
